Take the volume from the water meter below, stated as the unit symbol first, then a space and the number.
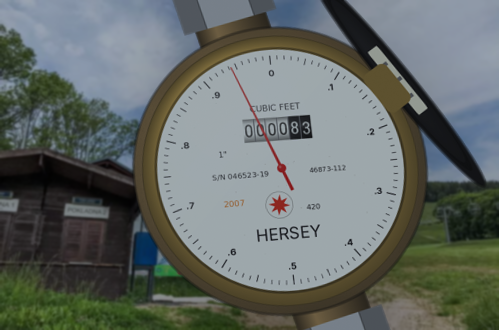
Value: ft³ 82.94
